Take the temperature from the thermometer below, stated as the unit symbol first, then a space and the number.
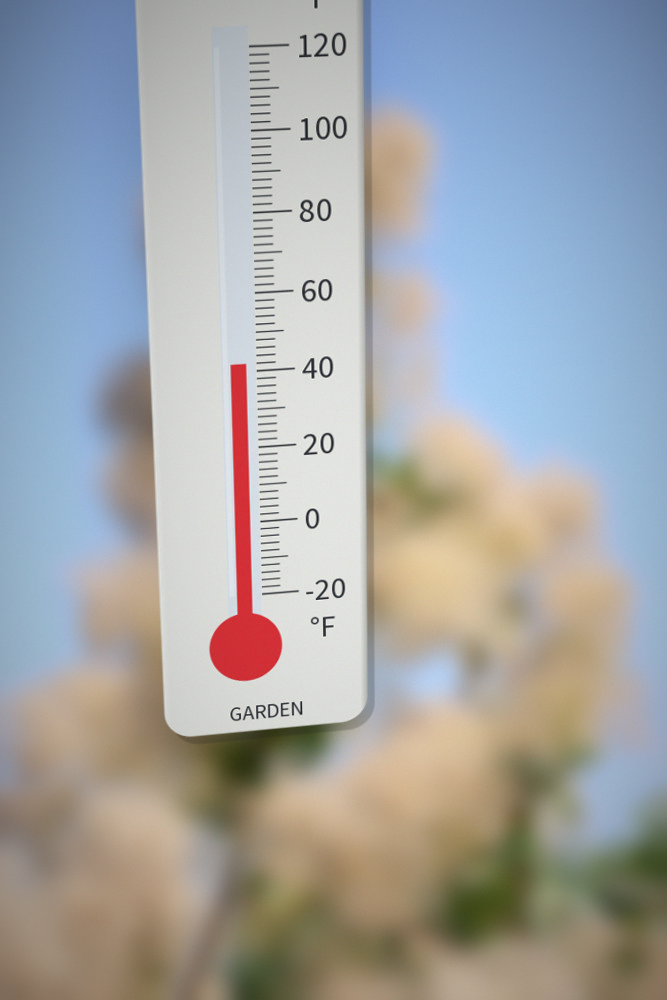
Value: °F 42
